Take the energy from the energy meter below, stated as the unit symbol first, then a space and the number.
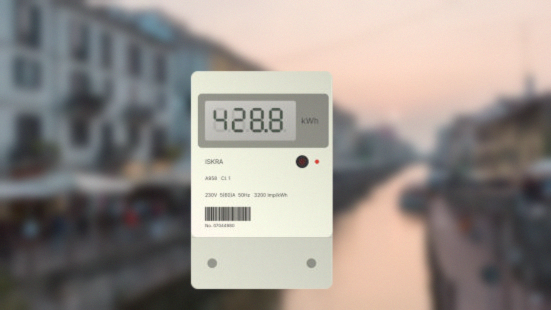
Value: kWh 428.8
